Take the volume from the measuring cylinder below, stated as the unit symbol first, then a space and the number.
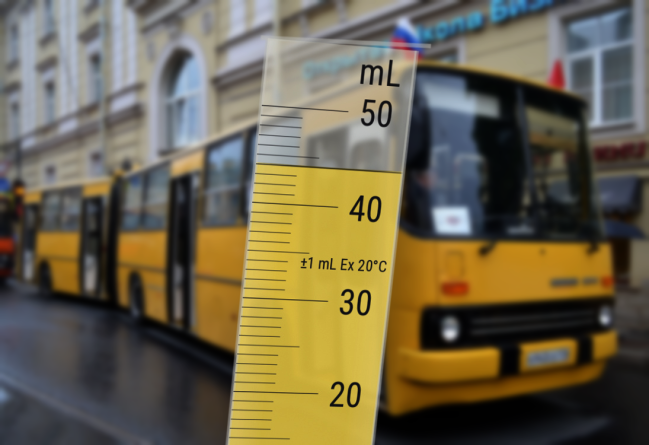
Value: mL 44
